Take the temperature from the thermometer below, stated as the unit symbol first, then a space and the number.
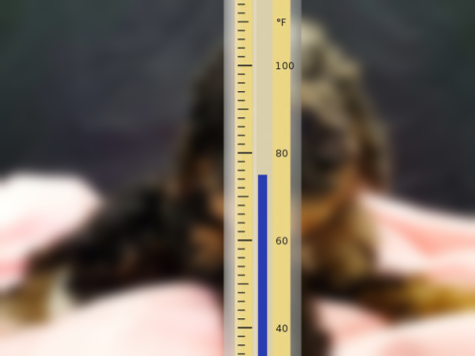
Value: °F 75
